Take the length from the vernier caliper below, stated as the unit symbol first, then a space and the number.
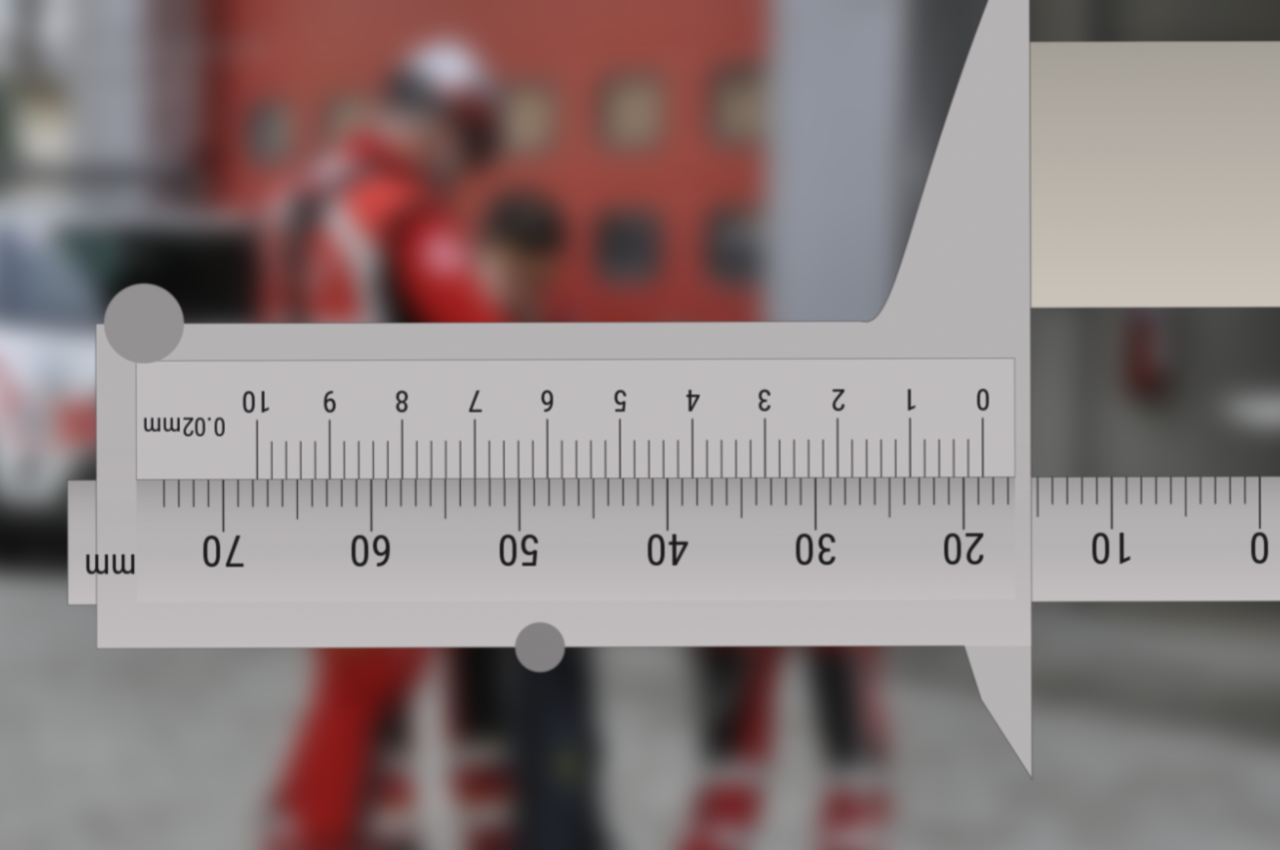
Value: mm 18.7
